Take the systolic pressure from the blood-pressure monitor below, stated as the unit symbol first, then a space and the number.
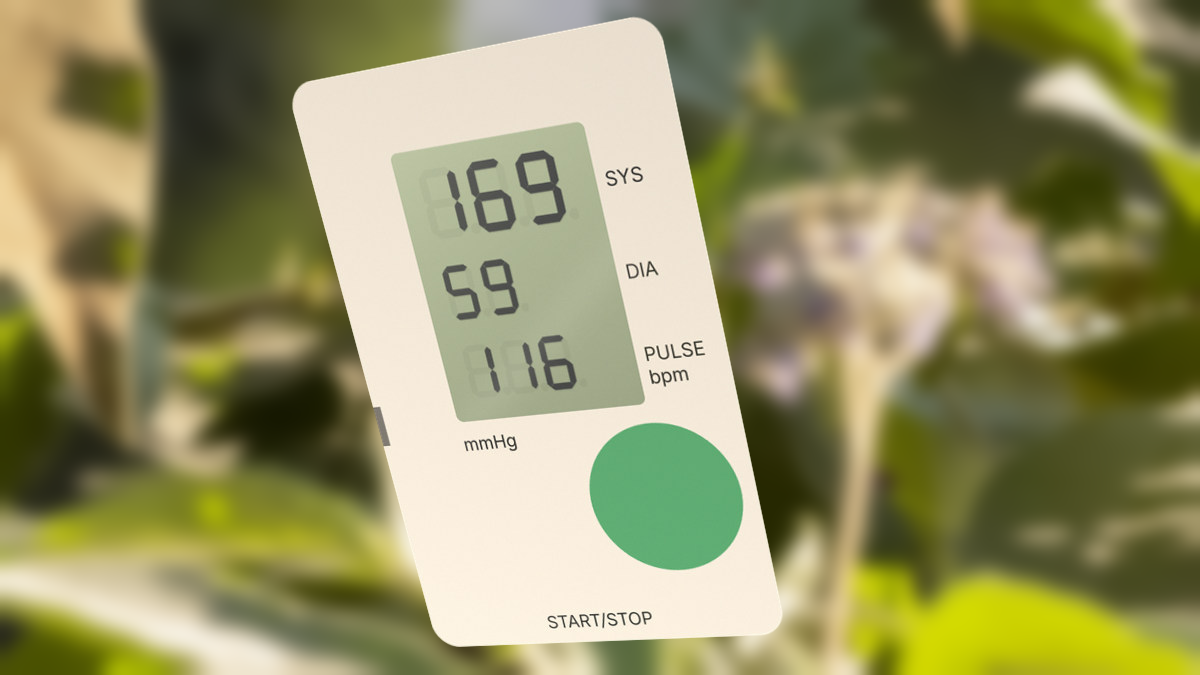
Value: mmHg 169
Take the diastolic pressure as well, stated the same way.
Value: mmHg 59
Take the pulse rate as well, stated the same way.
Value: bpm 116
